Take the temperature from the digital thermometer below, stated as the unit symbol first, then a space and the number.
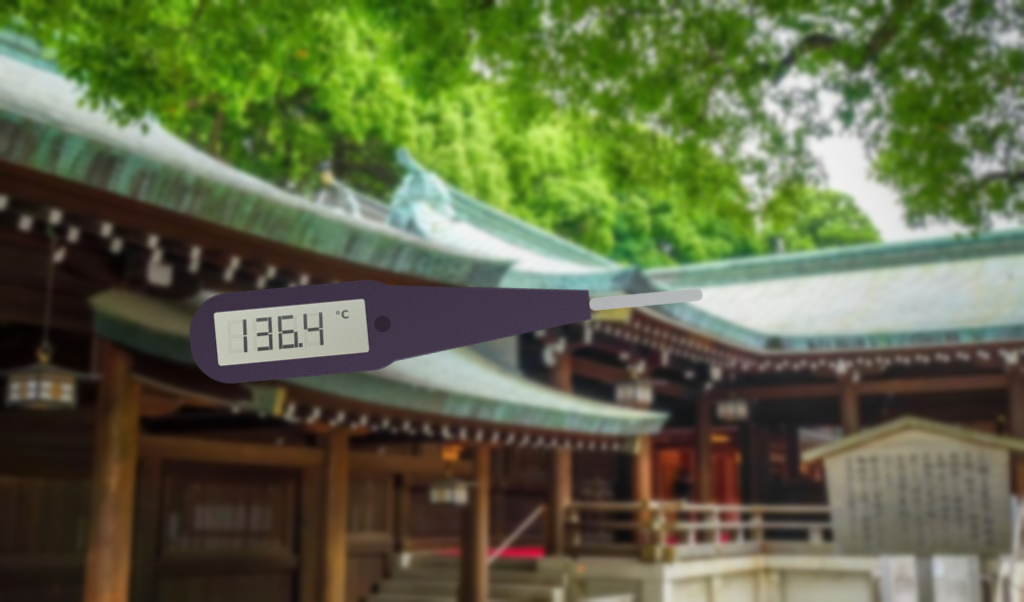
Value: °C 136.4
